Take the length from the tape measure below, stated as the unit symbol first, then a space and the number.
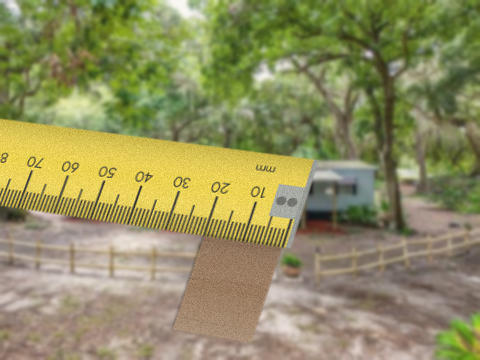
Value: mm 20
